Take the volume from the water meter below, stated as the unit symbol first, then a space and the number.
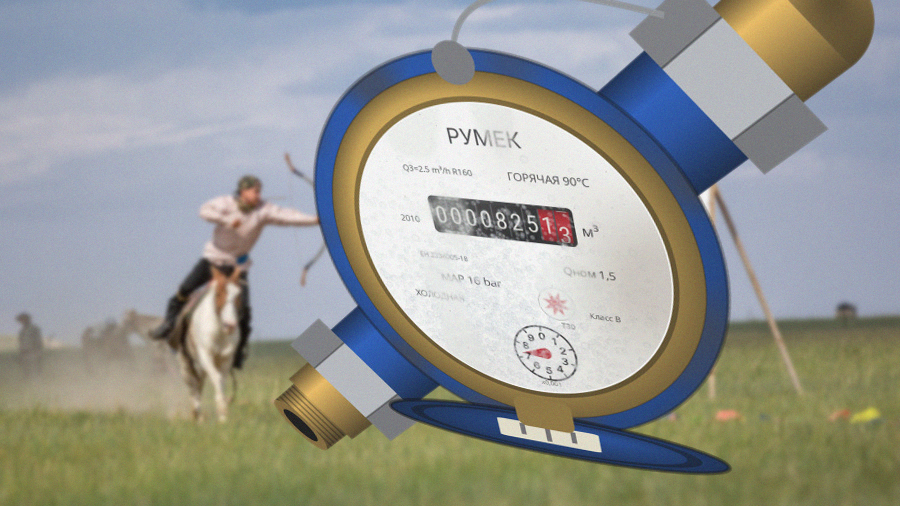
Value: m³ 825.127
